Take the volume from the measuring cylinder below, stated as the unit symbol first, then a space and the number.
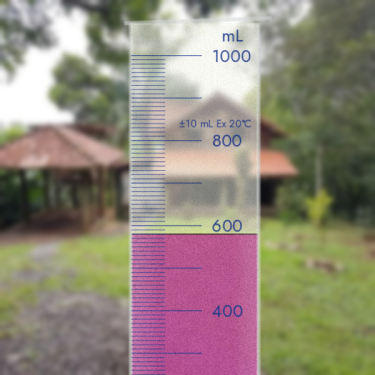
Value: mL 580
